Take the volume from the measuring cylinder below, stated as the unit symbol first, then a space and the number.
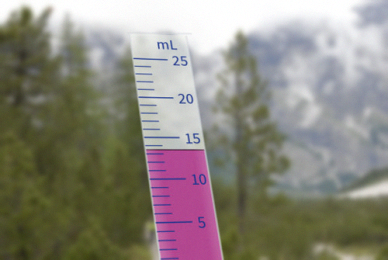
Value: mL 13.5
